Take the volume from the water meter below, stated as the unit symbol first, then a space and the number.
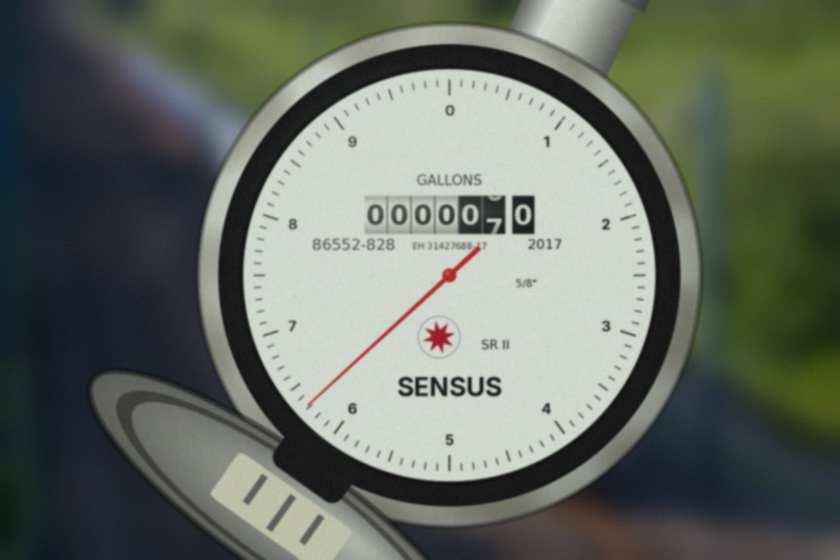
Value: gal 66.3
